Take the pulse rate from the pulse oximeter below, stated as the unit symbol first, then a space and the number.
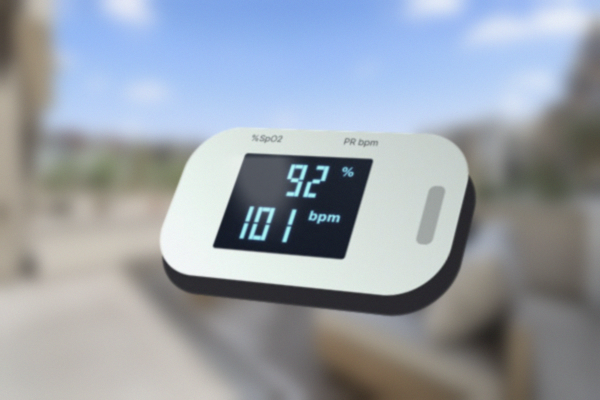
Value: bpm 101
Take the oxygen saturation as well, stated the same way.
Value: % 92
